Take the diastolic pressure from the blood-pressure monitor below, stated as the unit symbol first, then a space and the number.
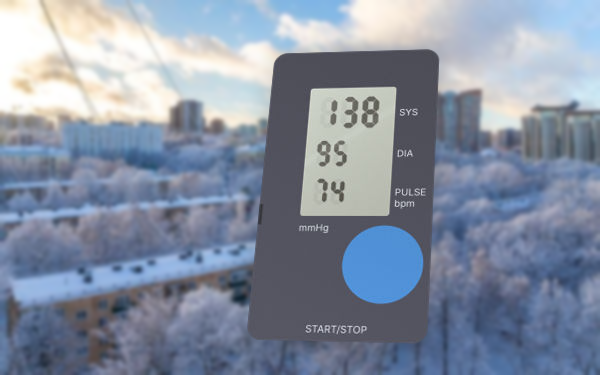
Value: mmHg 95
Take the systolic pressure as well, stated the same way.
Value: mmHg 138
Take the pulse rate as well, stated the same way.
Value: bpm 74
